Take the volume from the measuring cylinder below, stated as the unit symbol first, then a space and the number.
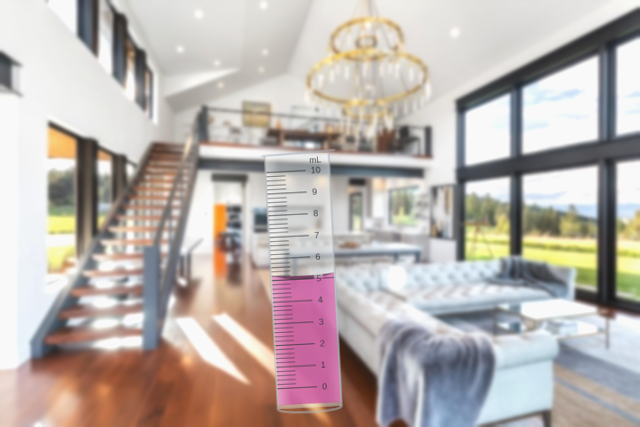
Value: mL 5
